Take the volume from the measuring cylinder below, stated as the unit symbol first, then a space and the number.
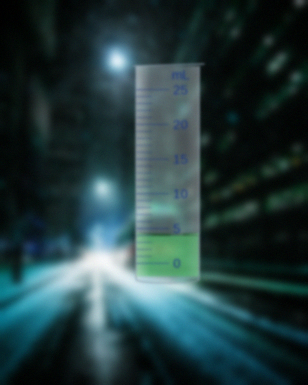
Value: mL 4
